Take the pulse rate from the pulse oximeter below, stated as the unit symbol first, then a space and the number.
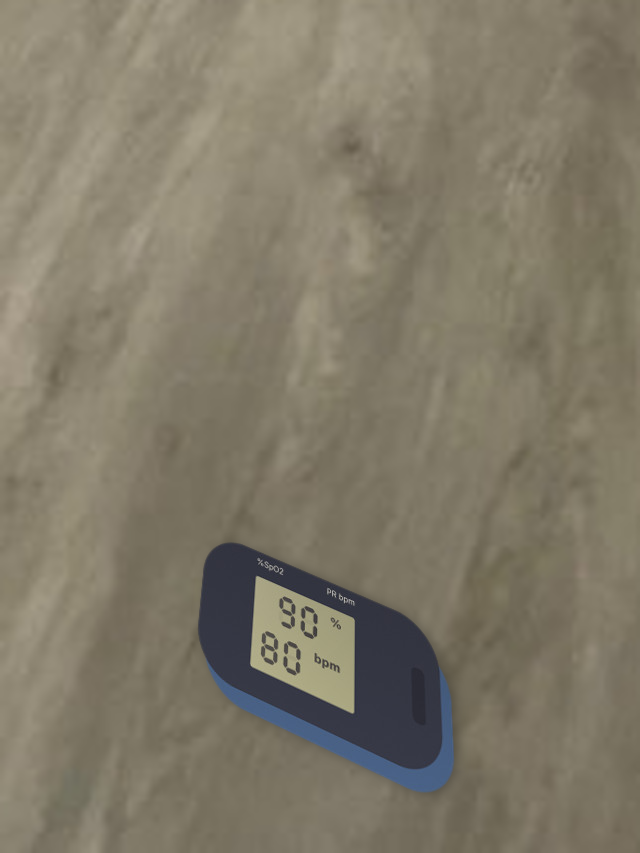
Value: bpm 80
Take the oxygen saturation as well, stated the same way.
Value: % 90
